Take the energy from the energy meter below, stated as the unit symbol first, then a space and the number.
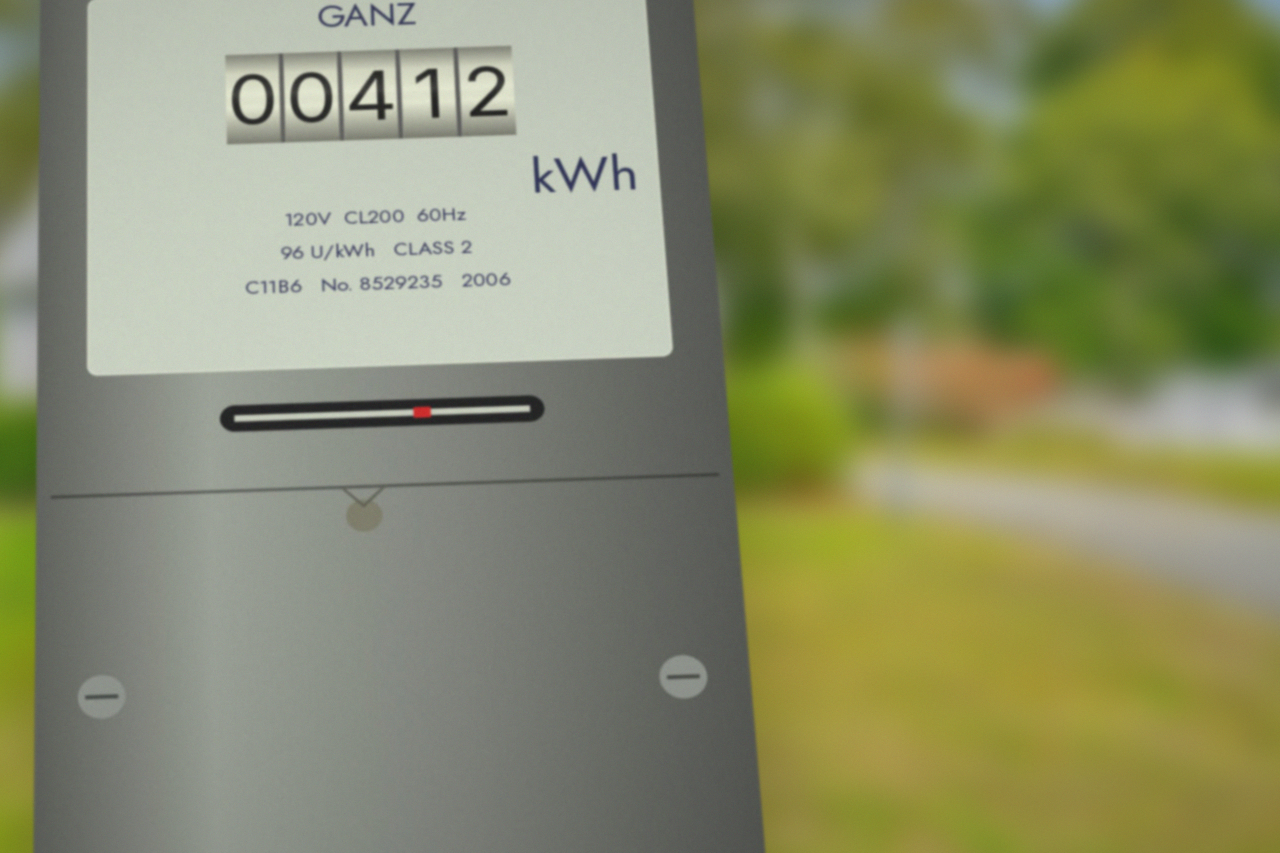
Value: kWh 412
